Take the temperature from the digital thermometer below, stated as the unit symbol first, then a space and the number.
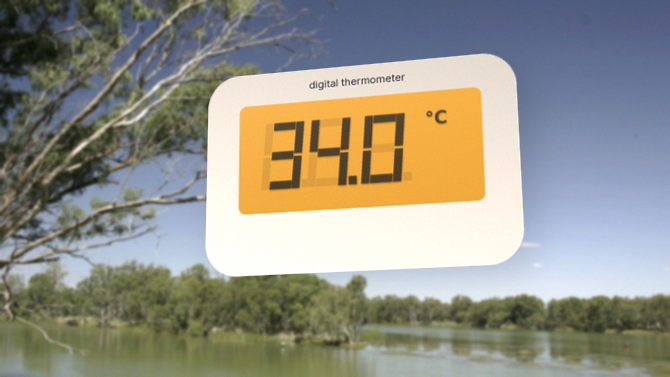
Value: °C 34.0
